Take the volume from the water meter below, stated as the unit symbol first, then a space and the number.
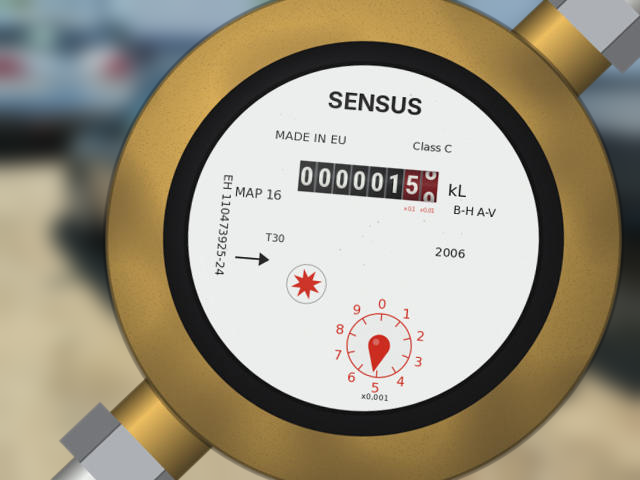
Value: kL 1.585
